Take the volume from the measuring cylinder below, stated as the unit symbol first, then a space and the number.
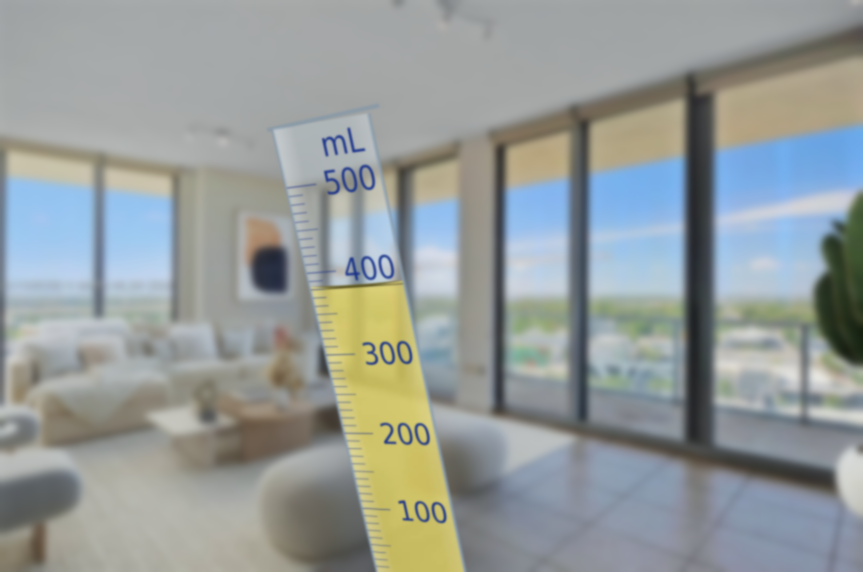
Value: mL 380
